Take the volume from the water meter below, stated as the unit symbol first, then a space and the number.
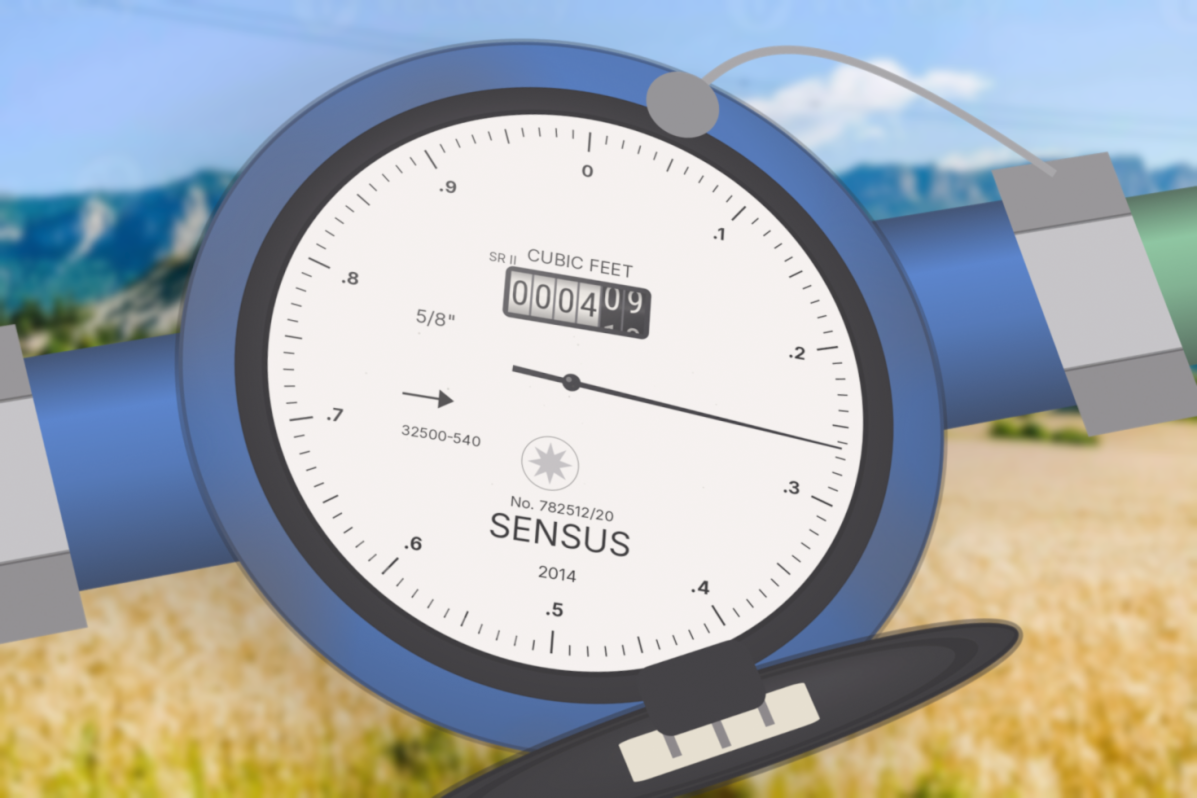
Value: ft³ 409.26
